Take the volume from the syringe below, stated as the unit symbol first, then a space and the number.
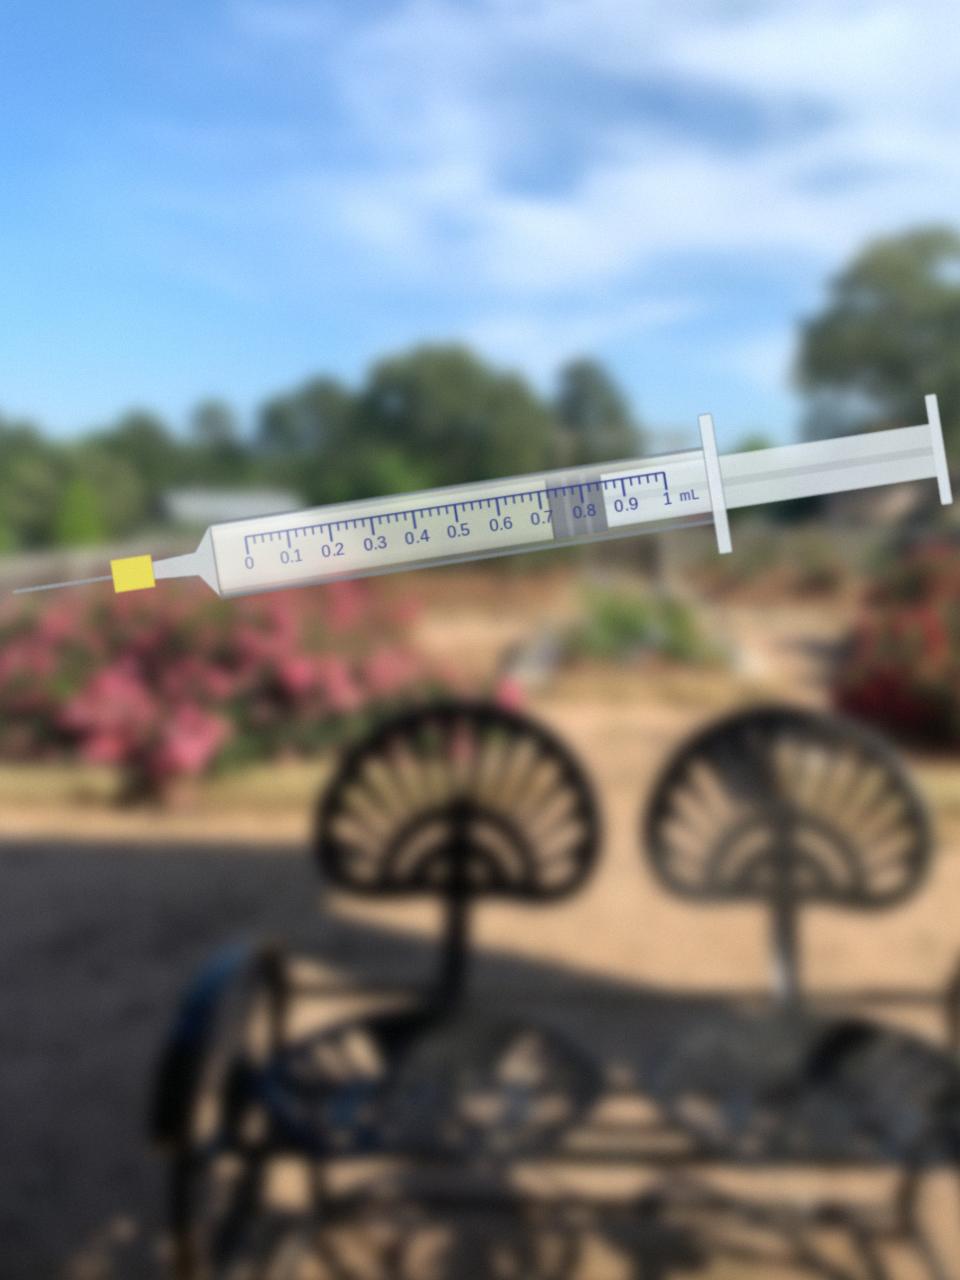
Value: mL 0.72
